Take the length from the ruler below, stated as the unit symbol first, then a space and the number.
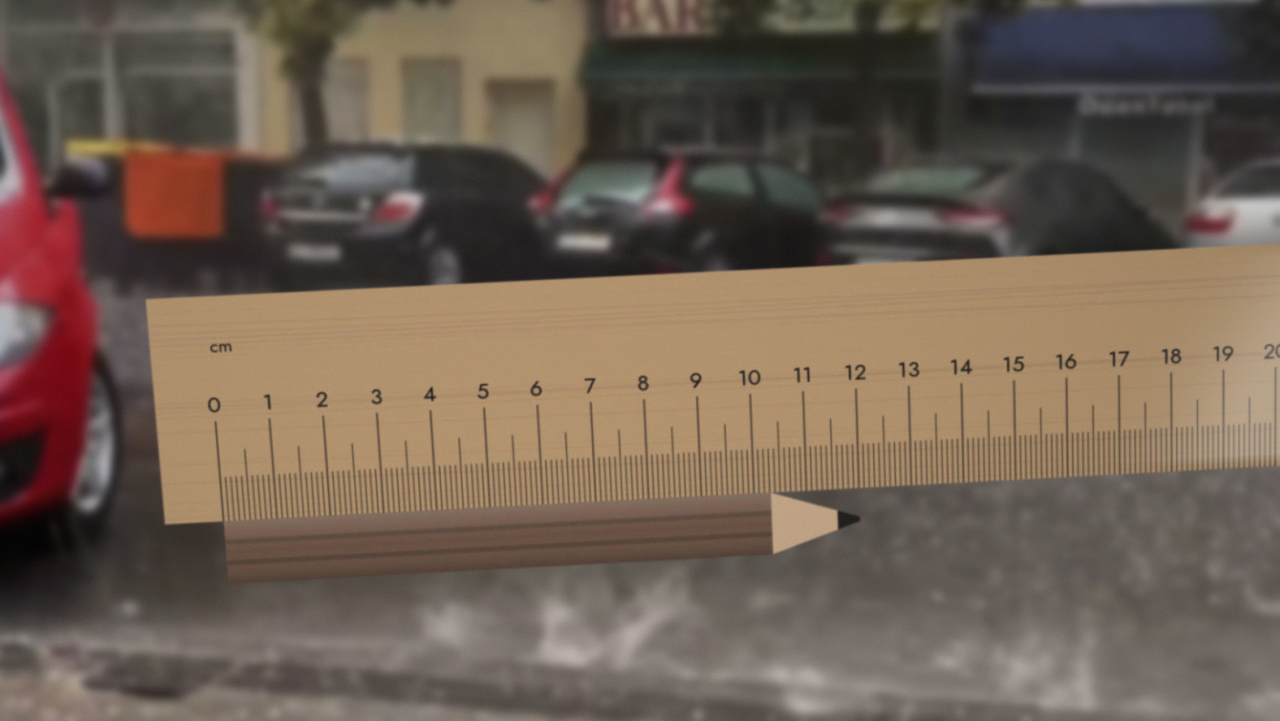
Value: cm 12
